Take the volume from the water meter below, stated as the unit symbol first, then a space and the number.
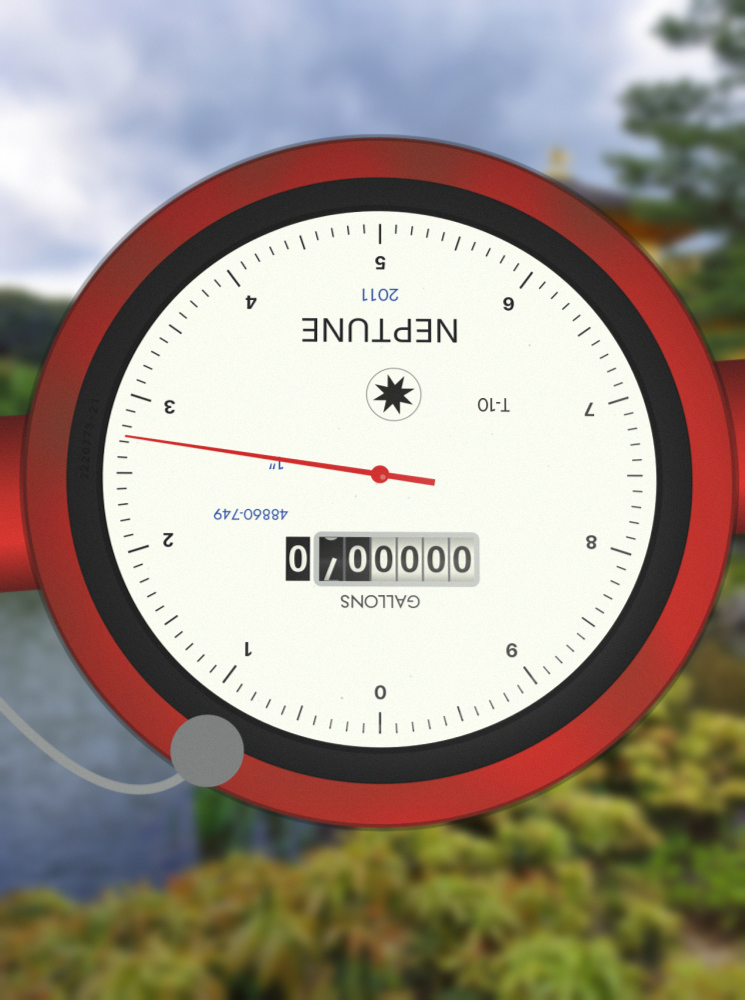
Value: gal 72.7
